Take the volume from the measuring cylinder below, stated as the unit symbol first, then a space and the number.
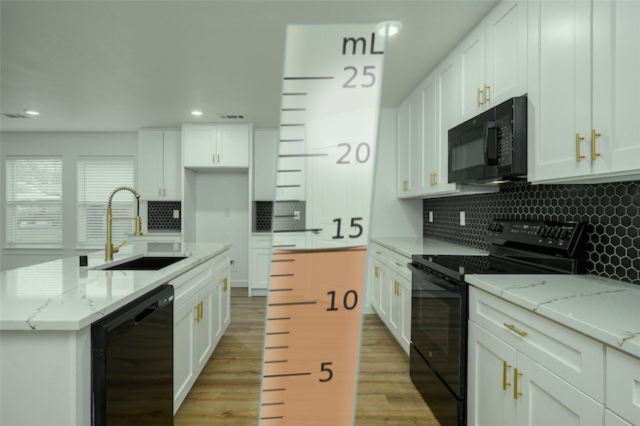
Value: mL 13.5
